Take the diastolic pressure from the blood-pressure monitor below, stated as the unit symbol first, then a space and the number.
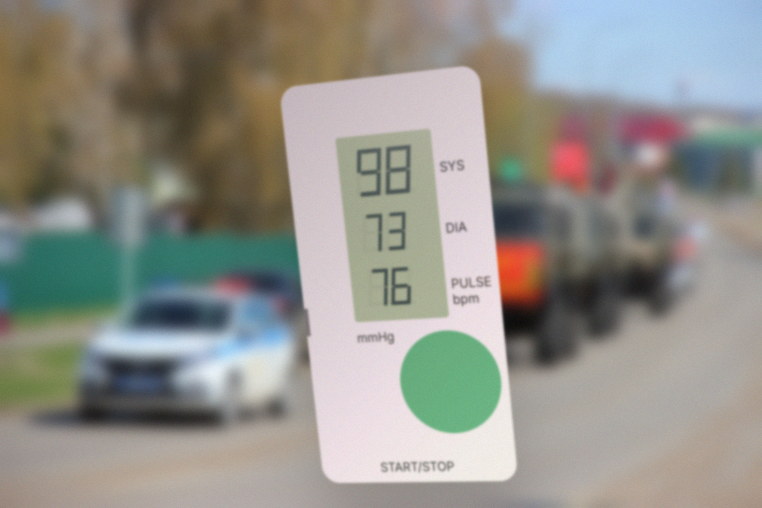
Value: mmHg 73
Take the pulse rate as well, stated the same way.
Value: bpm 76
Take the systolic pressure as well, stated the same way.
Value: mmHg 98
